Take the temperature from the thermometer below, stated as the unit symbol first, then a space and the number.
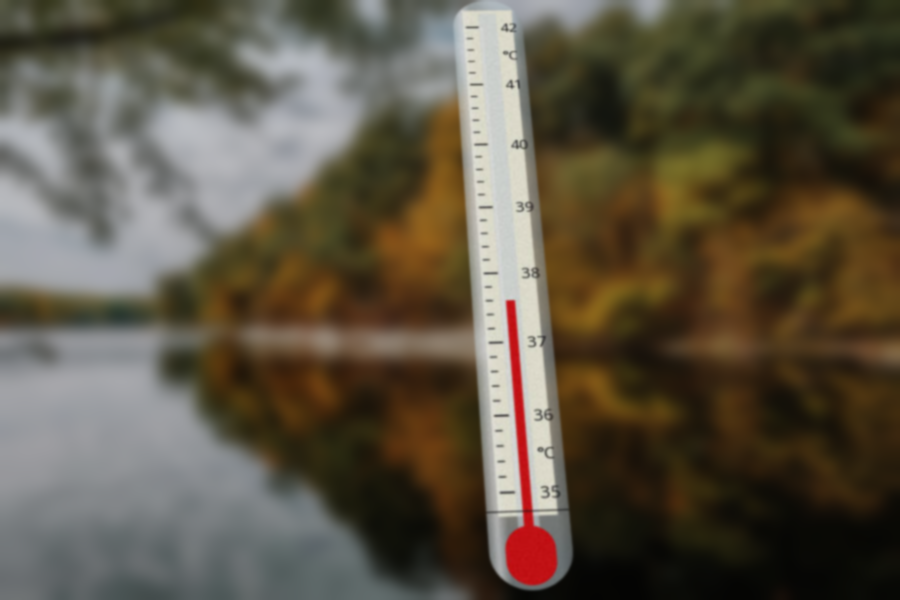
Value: °C 37.6
